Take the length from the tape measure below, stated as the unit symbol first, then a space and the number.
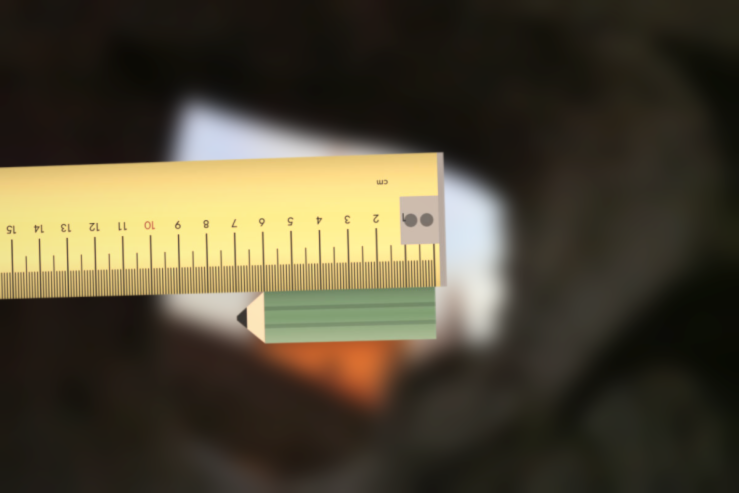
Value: cm 7
